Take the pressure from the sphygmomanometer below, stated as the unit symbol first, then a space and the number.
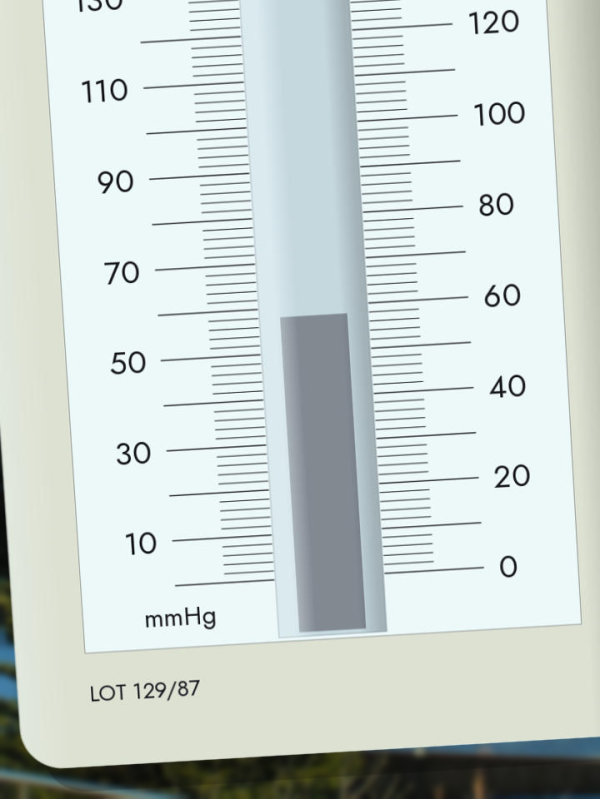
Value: mmHg 58
